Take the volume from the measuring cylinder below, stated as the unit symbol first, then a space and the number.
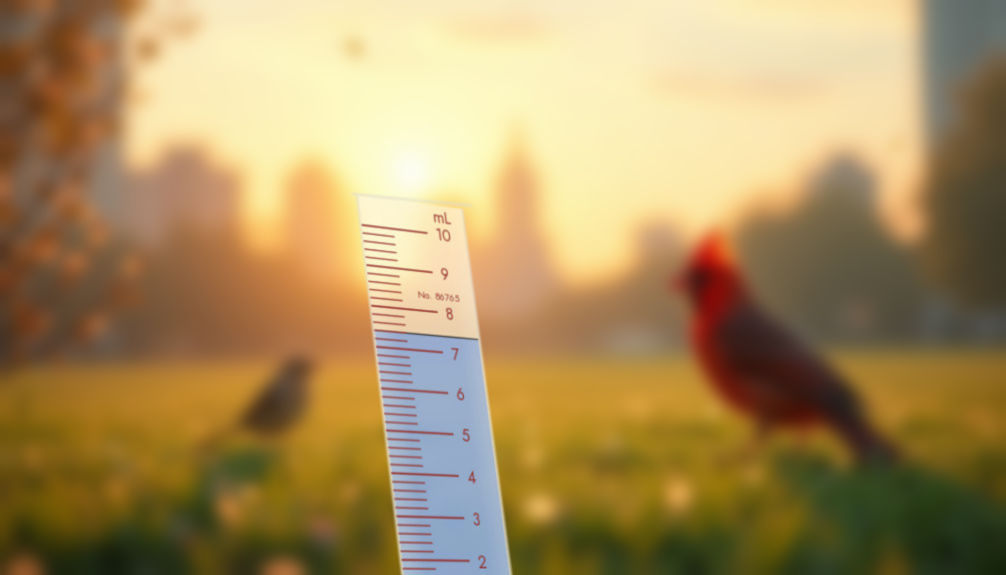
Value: mL 7.4
